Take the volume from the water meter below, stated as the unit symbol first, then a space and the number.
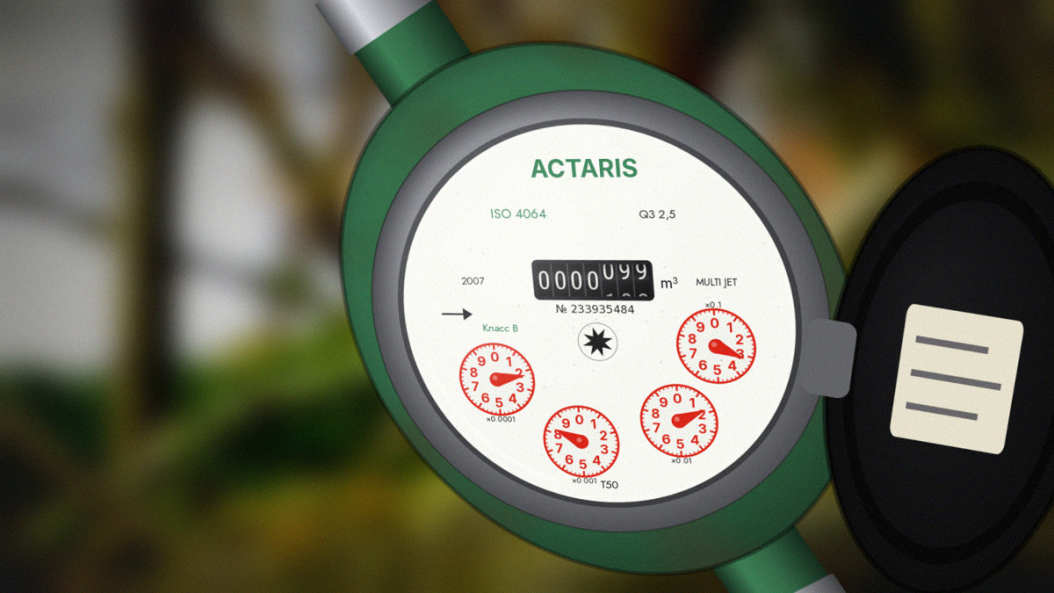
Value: m³ 99.3182
